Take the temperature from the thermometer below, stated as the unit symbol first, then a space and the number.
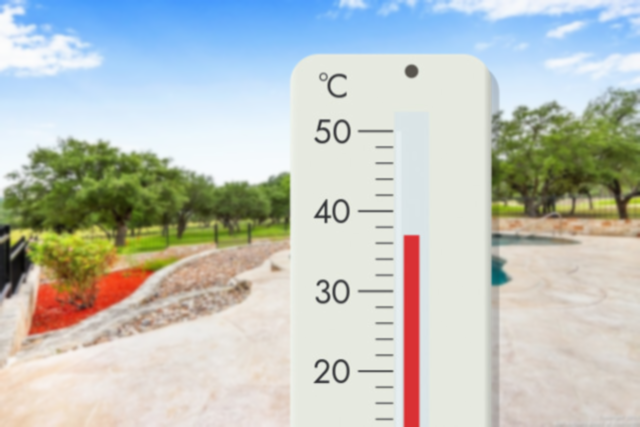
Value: °C 37
